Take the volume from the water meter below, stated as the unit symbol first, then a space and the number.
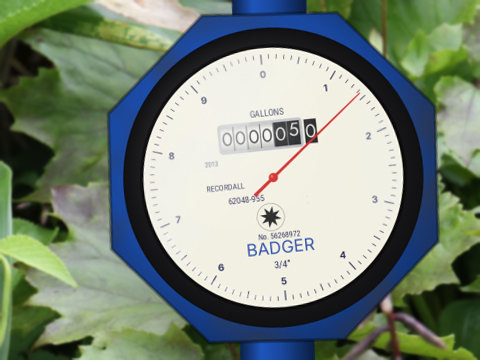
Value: gal 51.4
